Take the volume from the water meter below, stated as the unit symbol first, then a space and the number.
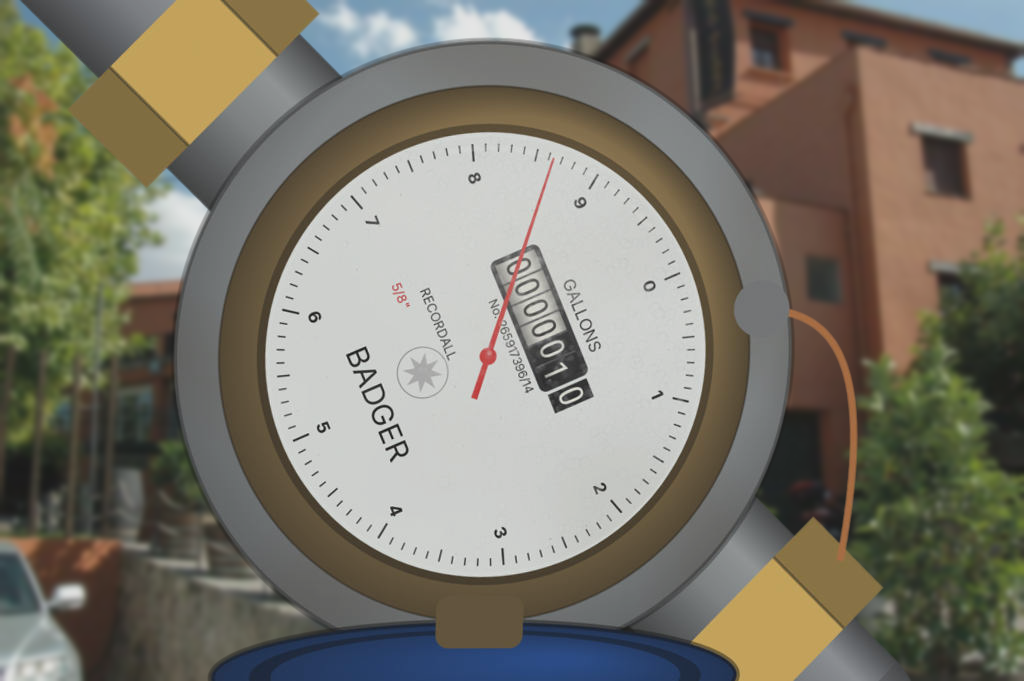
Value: gal 8.6
